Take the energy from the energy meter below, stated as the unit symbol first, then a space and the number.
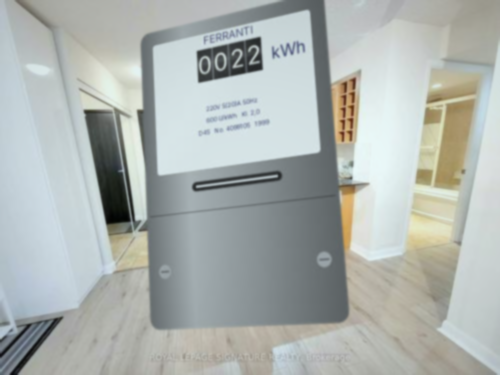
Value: kWh 22
